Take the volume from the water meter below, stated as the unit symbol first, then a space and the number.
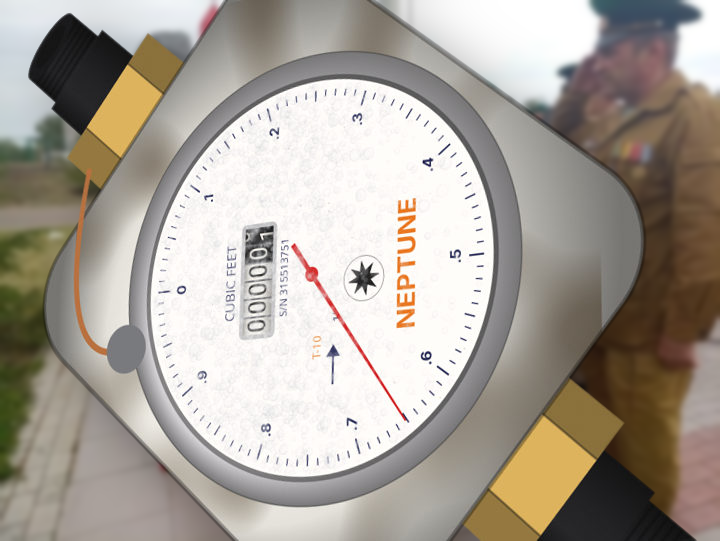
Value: ft³ 0.65
